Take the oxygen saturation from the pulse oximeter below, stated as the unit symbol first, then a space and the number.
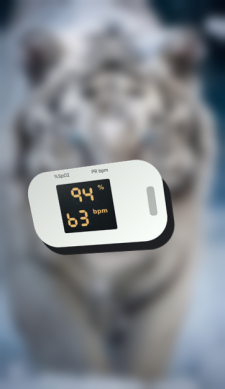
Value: % 94
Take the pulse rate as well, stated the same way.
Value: bpm 63
